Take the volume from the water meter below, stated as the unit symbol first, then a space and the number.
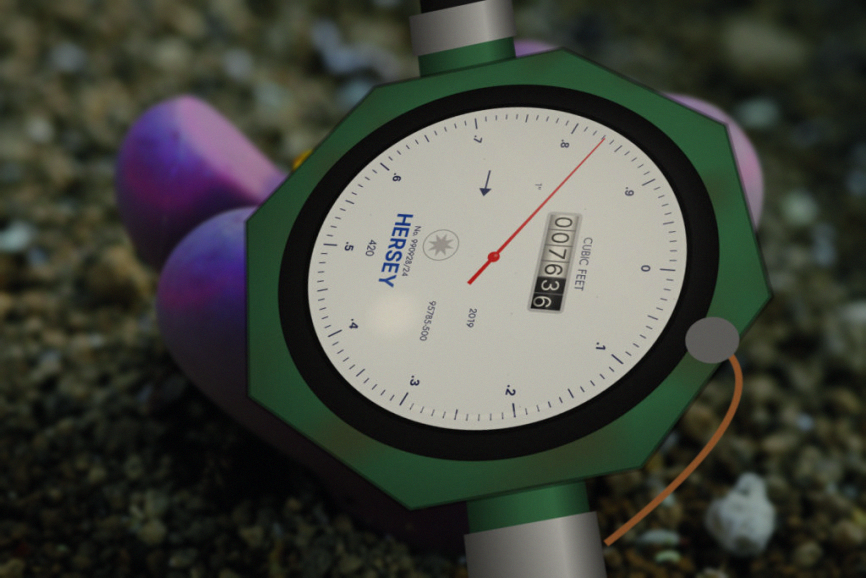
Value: ft³ 7635.83
